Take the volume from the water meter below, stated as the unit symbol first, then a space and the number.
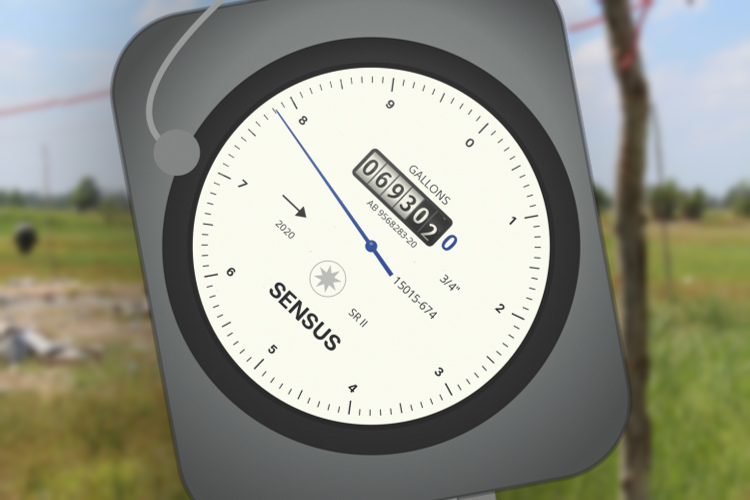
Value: gal 693017.8
